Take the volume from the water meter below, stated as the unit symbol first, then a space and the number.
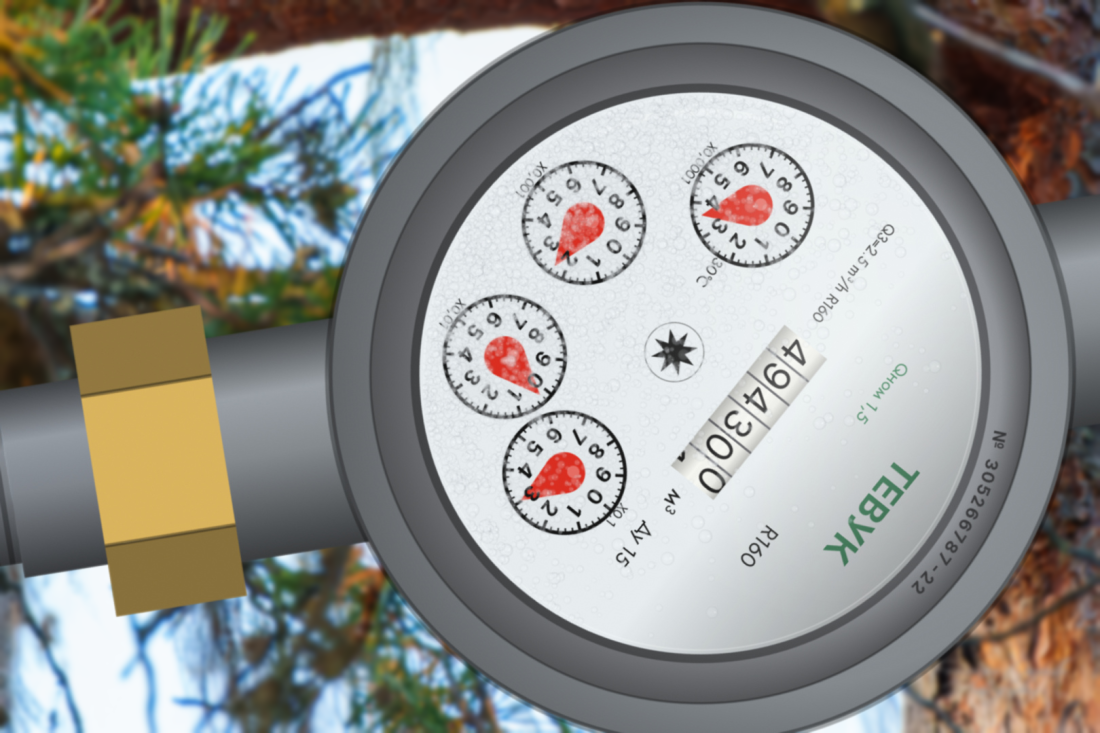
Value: m³ 494300.3023
